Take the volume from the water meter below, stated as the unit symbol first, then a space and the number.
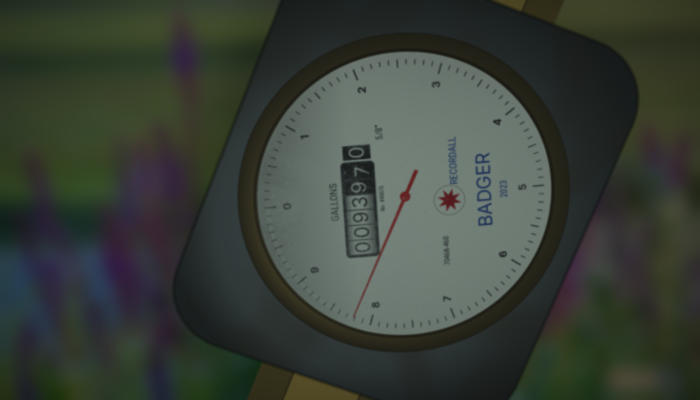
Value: gal 93968.2
